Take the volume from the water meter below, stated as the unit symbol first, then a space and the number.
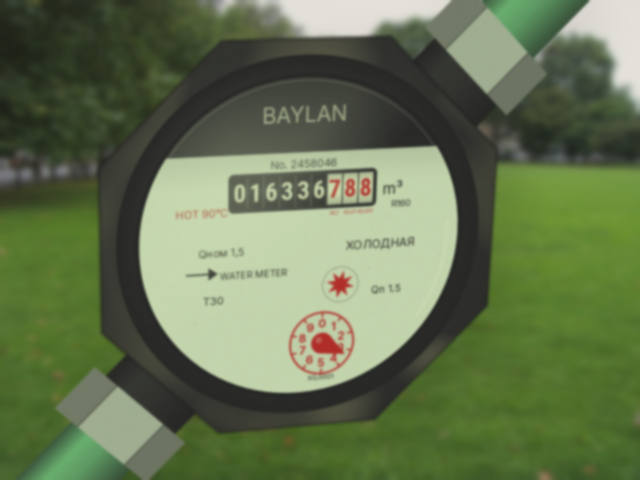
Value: m³ 16336.7883
